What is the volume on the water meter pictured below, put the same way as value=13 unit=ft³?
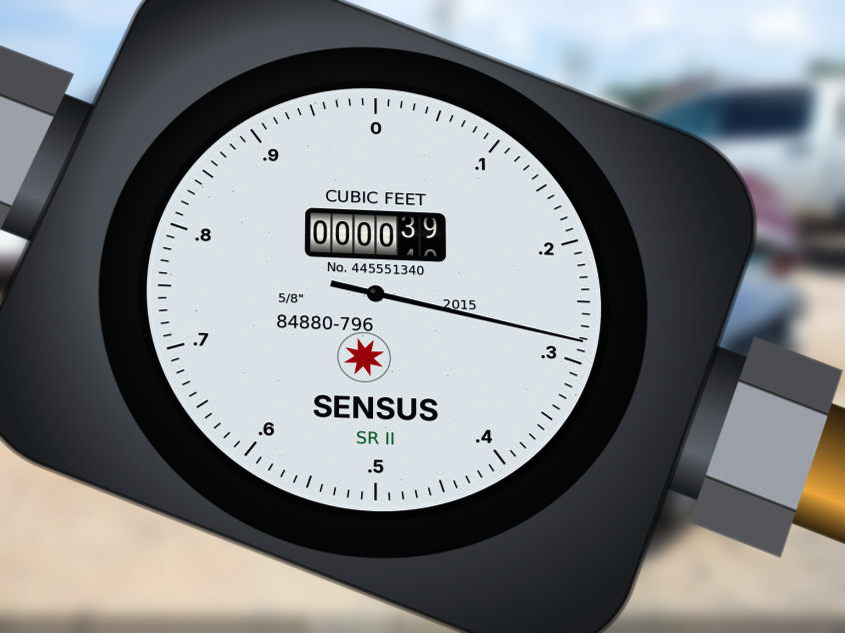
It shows value=39.28 unit=ft³
